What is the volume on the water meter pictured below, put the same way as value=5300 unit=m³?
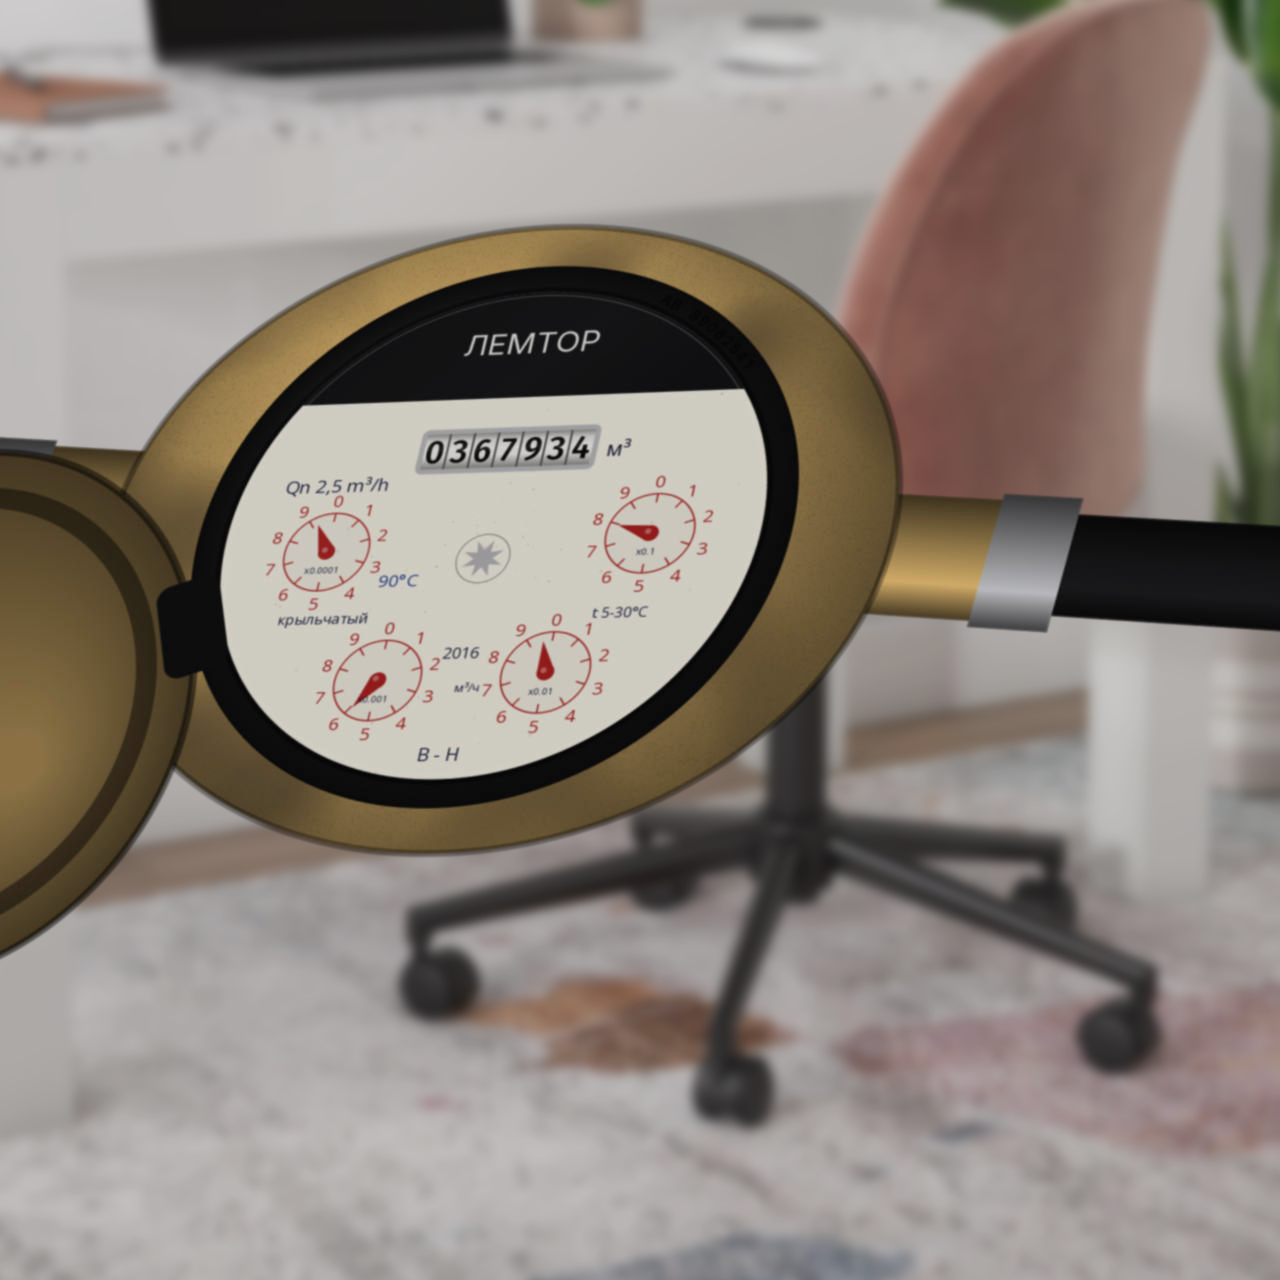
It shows value=367934.7959 unit=m³
